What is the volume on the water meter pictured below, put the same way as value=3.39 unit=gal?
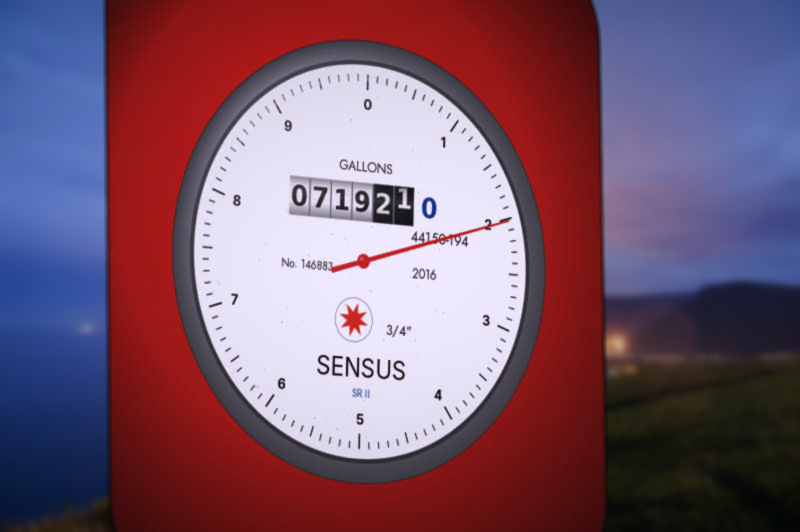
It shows value=719212.0 unit=gal
